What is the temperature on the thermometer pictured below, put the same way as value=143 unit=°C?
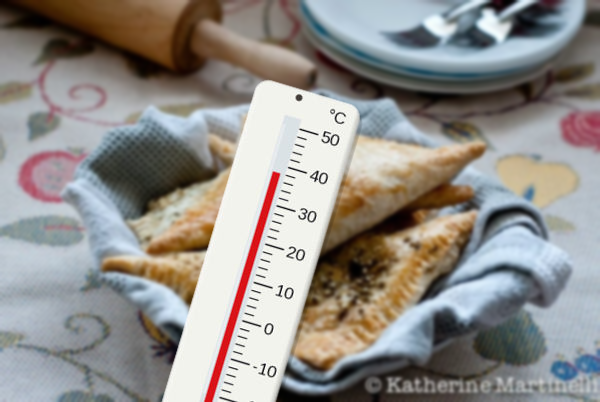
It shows value=38 unit=°C
